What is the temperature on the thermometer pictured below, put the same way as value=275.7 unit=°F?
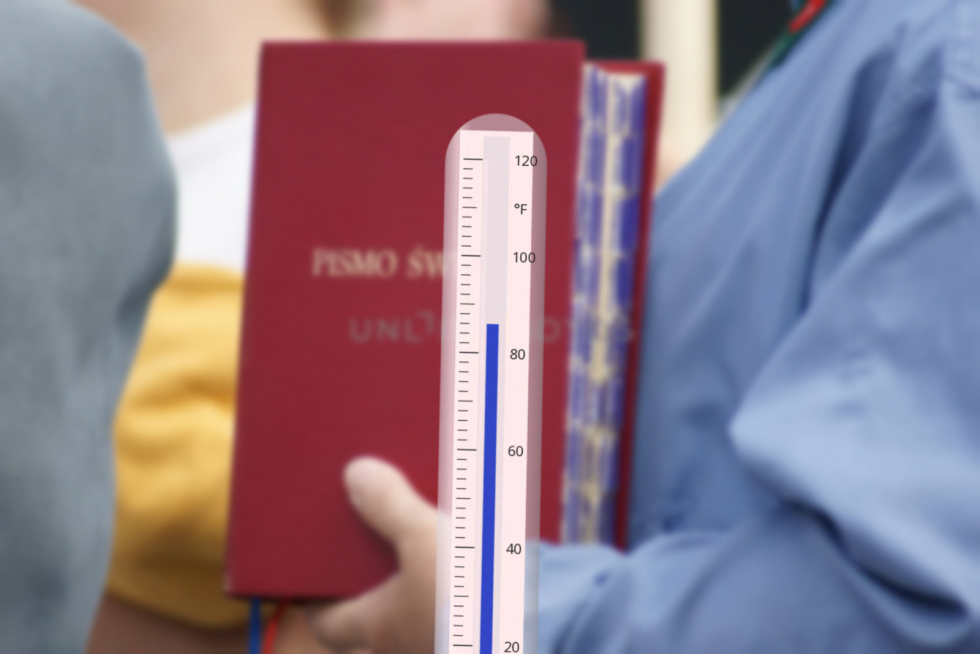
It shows value=86 unit=°F
